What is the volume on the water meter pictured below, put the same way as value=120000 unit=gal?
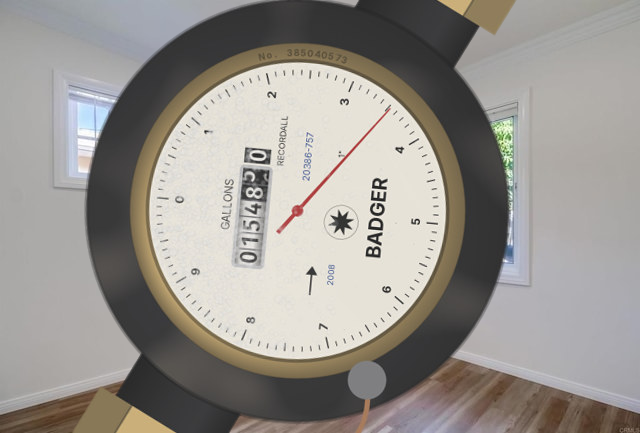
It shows value=154853.5 unit=gal
